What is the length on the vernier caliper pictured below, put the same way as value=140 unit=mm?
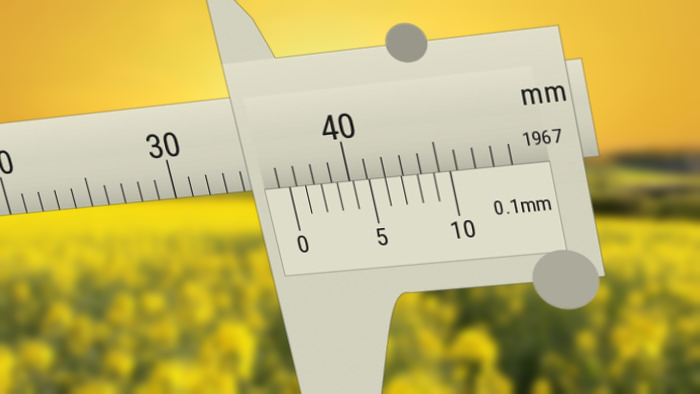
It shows value=36.6 unit=mm
